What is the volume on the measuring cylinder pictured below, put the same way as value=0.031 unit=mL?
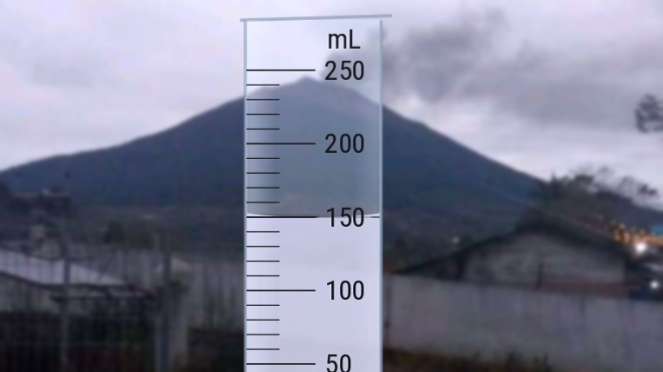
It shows value=150 unit=mL
